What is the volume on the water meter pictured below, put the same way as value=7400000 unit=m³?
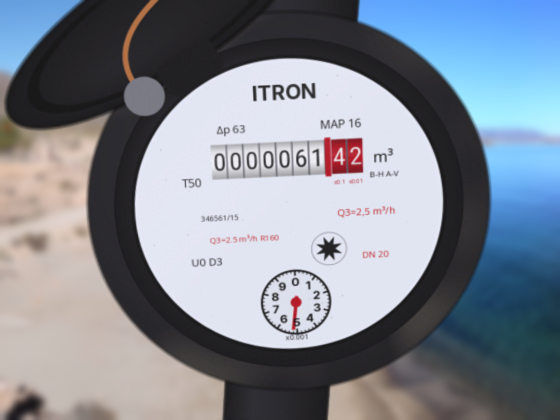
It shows value=61.425 unit=m³
